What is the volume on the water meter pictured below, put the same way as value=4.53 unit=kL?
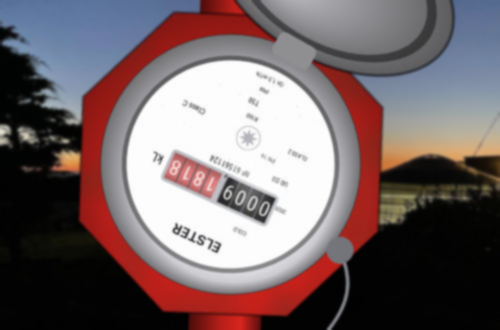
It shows value=9.1818 unit=kL
